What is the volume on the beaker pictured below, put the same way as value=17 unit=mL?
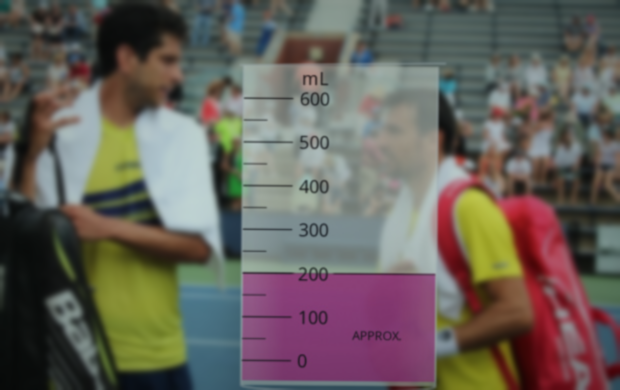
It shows value=200 unit=mL
